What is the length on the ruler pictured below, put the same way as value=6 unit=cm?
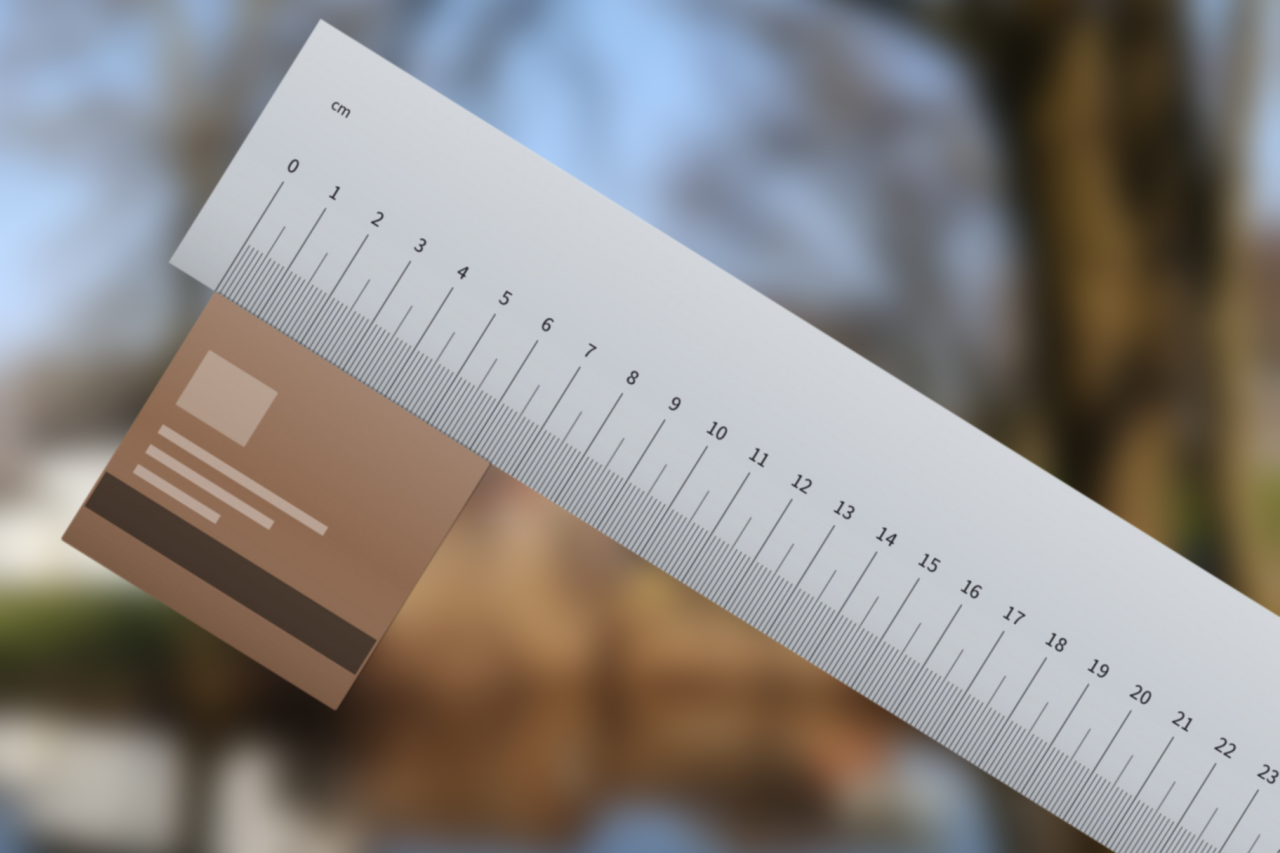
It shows value=6.5 unit=cm
